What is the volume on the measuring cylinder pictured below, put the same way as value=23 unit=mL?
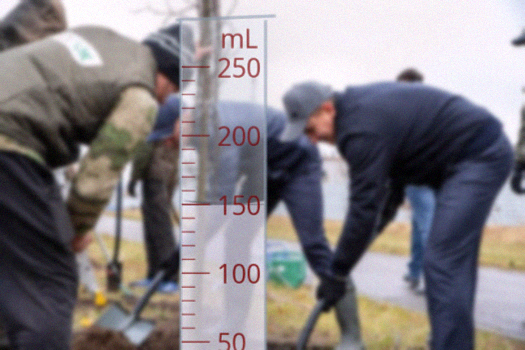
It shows value=150 unit=mL
